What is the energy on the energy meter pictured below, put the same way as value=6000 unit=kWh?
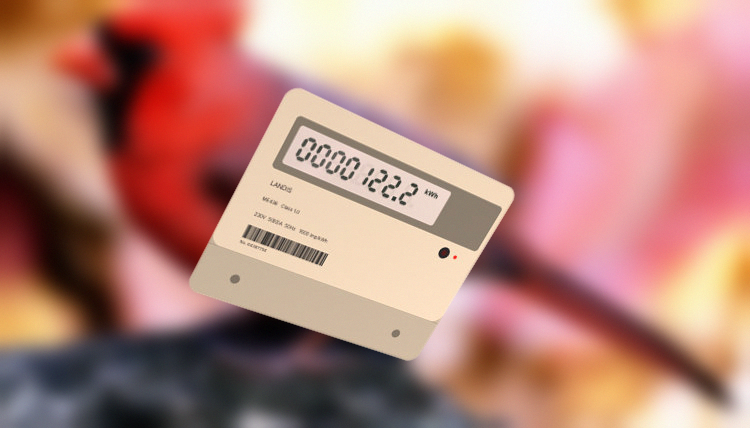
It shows value=122.2 unit=kWh
